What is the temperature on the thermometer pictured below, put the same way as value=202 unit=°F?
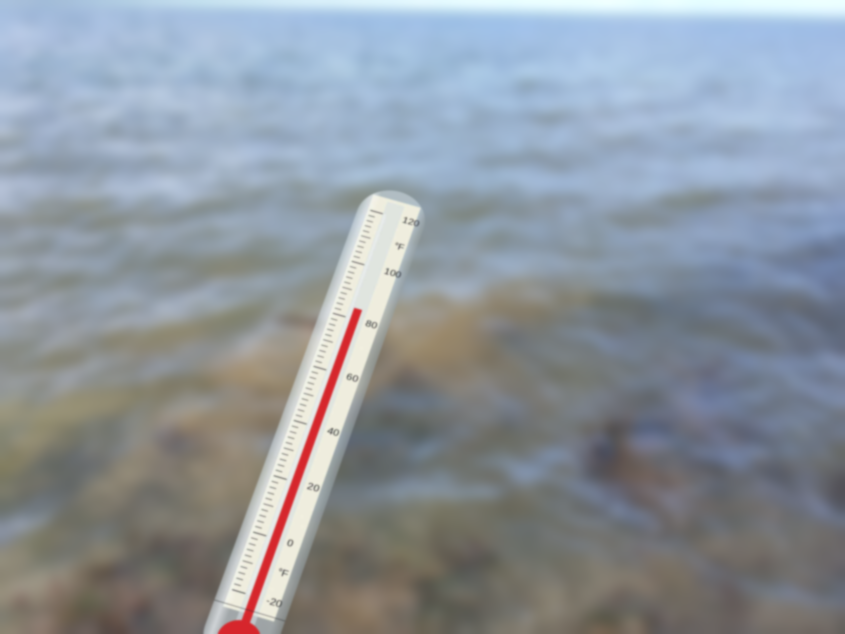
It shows value=84 unit=°F
